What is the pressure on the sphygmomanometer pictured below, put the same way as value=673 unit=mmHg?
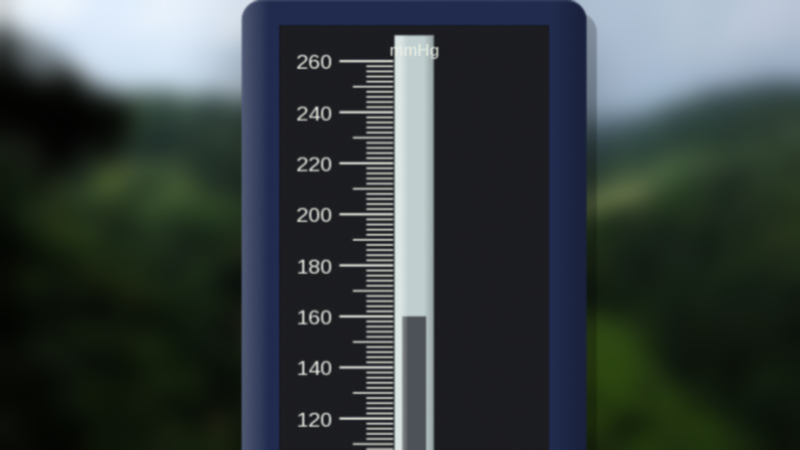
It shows value=160 unit=mmHg
